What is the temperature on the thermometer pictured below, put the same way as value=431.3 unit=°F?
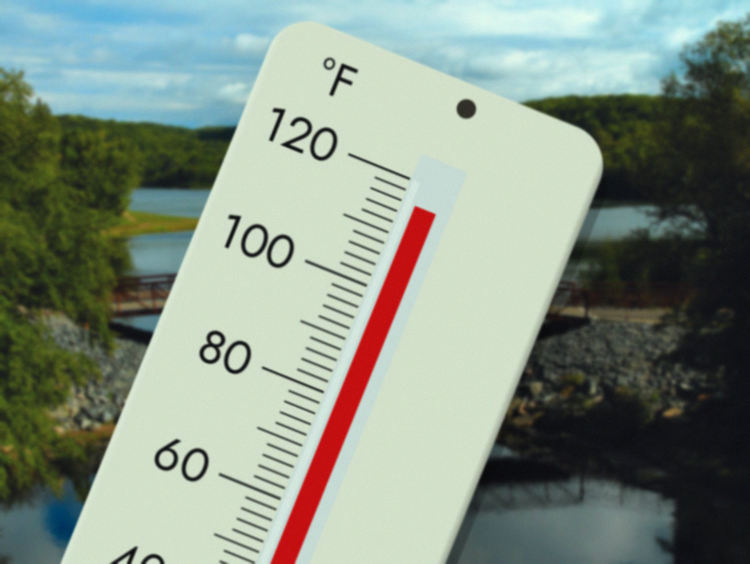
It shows value=116 unit=°F
